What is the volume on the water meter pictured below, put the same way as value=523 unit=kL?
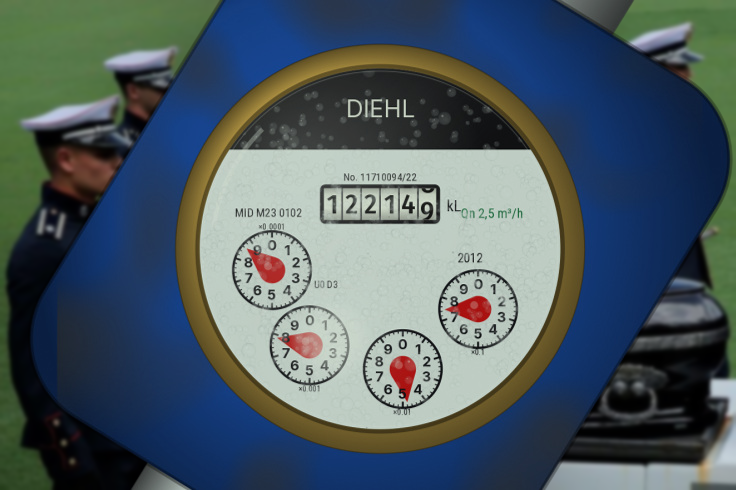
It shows value=122148.7478 unit=kL
